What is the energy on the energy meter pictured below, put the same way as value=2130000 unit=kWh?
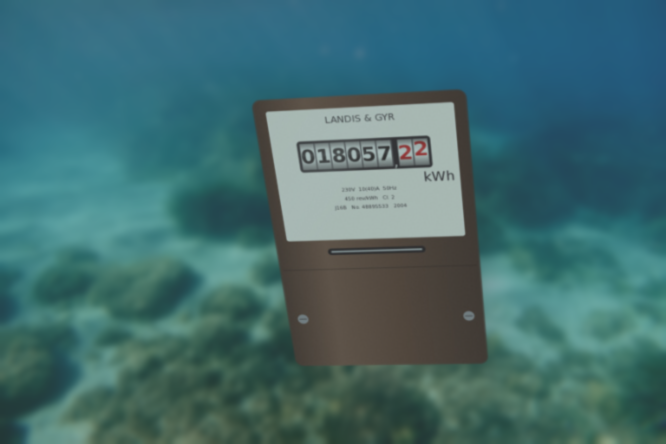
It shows value=18057.22 unit=kWh
